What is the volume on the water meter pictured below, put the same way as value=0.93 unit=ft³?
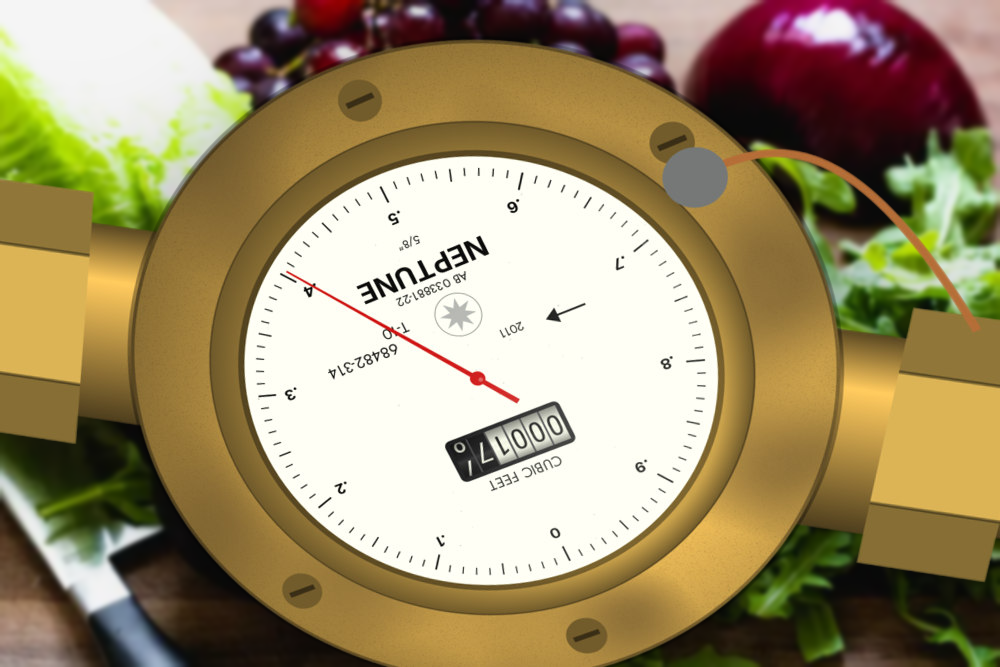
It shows value=177.40 unit=ft³
